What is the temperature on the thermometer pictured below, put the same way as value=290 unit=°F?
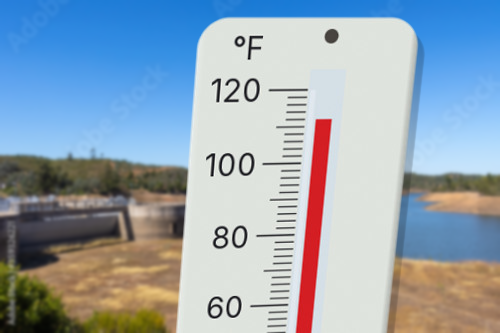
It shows value=112 unit=°F
